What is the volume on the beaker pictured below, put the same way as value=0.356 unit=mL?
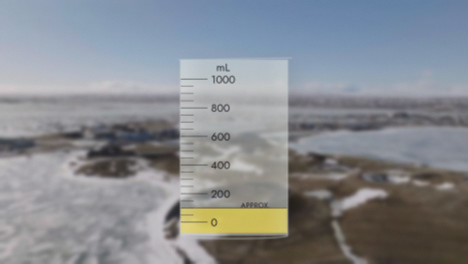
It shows value=100 unit=mL
